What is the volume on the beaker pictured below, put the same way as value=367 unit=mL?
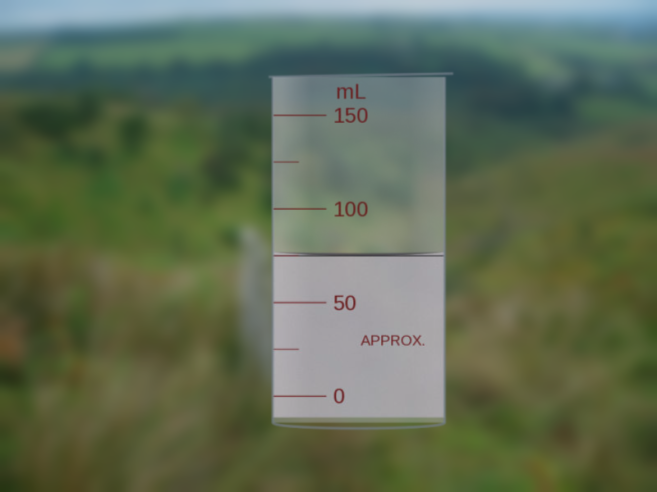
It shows value=75 unit=mL
